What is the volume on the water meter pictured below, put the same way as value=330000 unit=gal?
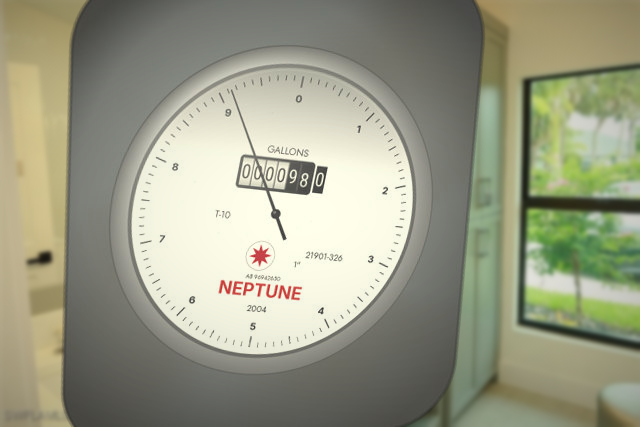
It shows value=979.1 unit=gal
